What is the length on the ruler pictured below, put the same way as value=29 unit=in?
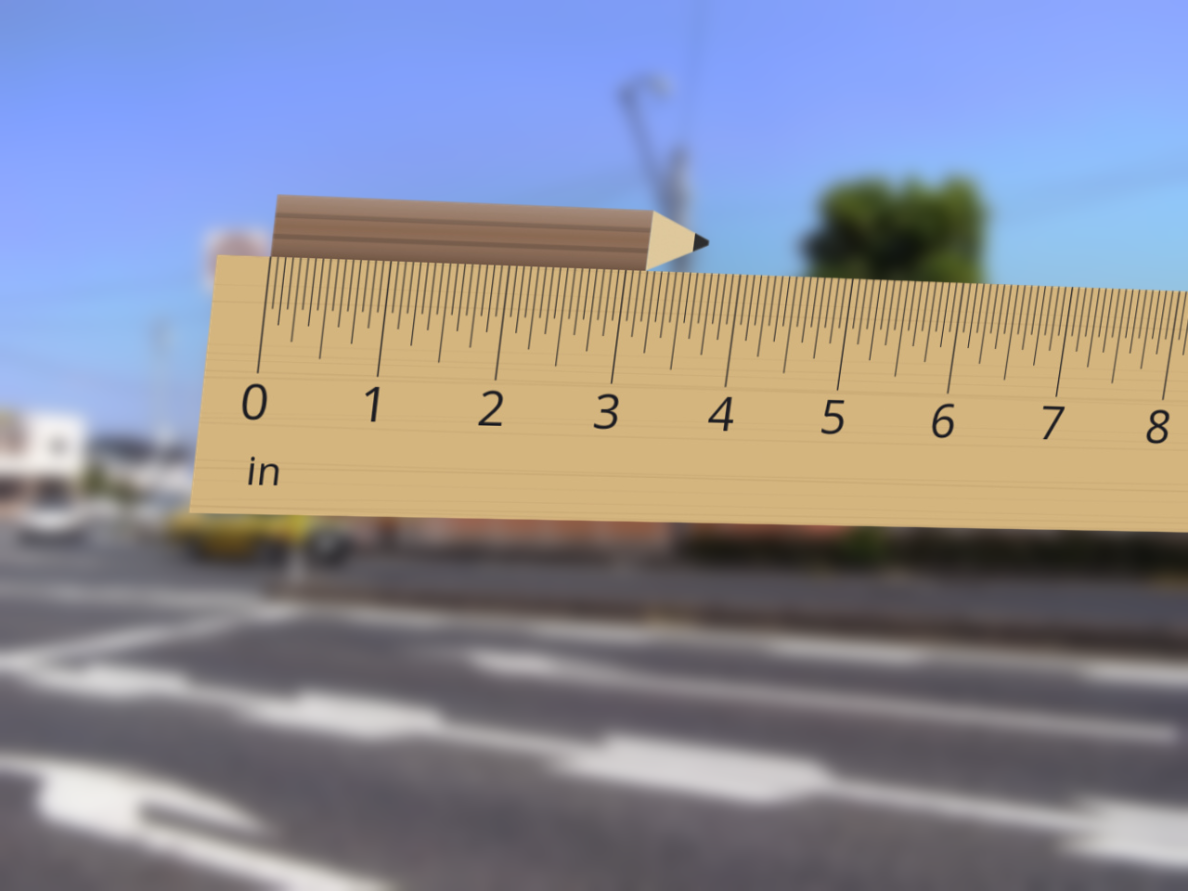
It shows value=3.6875 unit=in
